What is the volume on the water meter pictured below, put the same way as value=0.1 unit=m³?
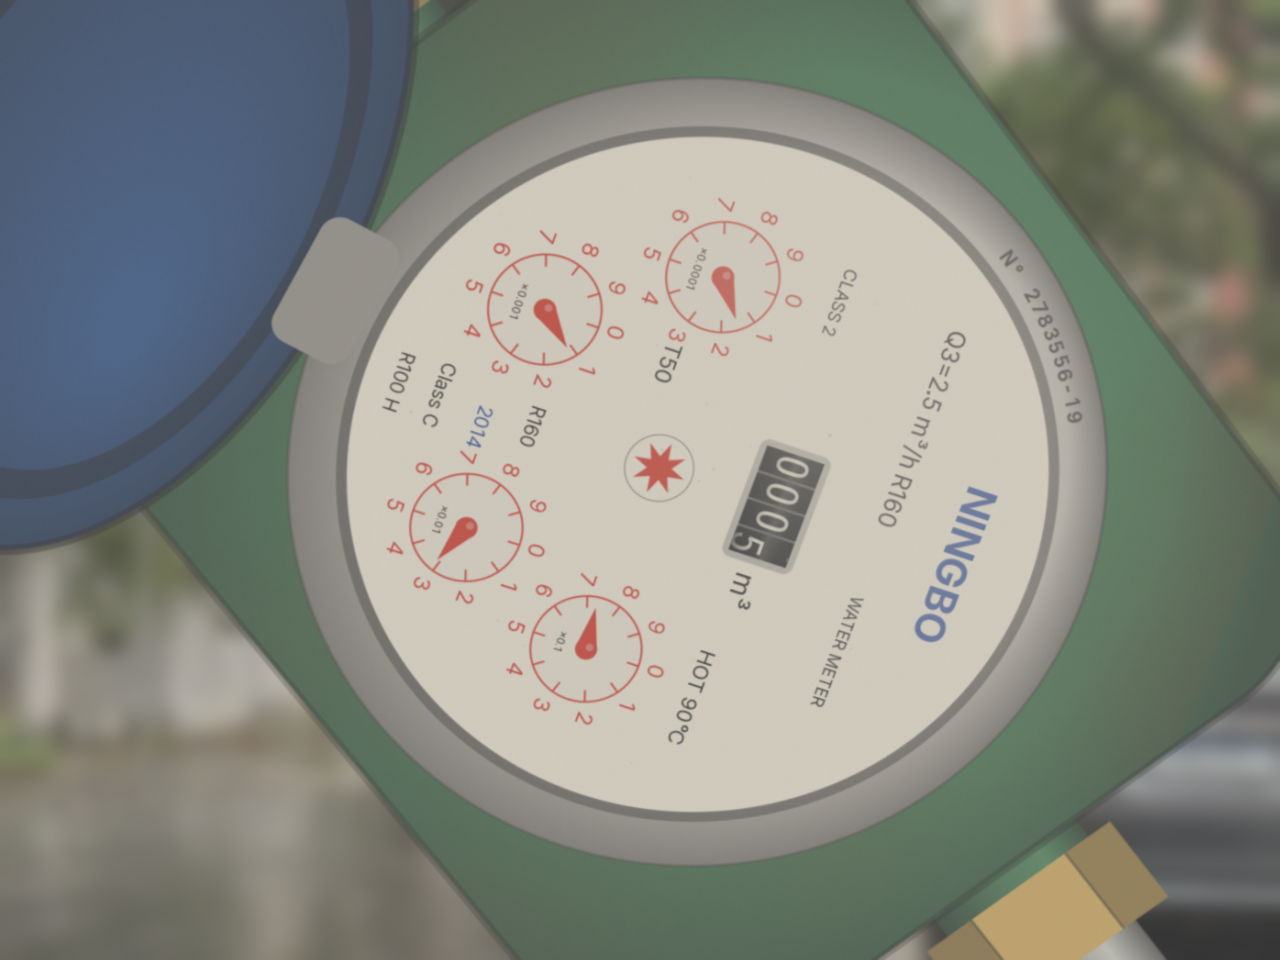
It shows value=4.7311 unit=m³
